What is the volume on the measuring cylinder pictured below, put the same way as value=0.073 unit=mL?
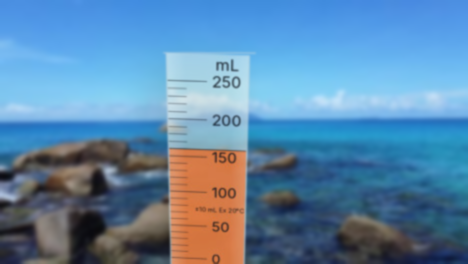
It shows value=160 unit=mL
